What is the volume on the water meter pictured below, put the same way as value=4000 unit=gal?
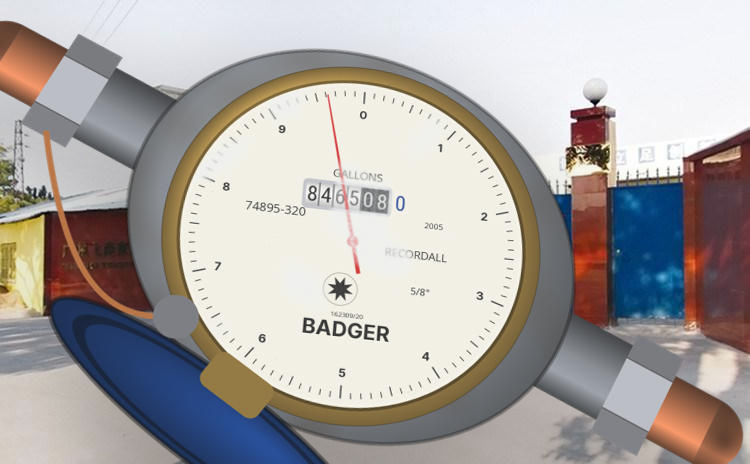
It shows value=8465079.6 unit=gal
